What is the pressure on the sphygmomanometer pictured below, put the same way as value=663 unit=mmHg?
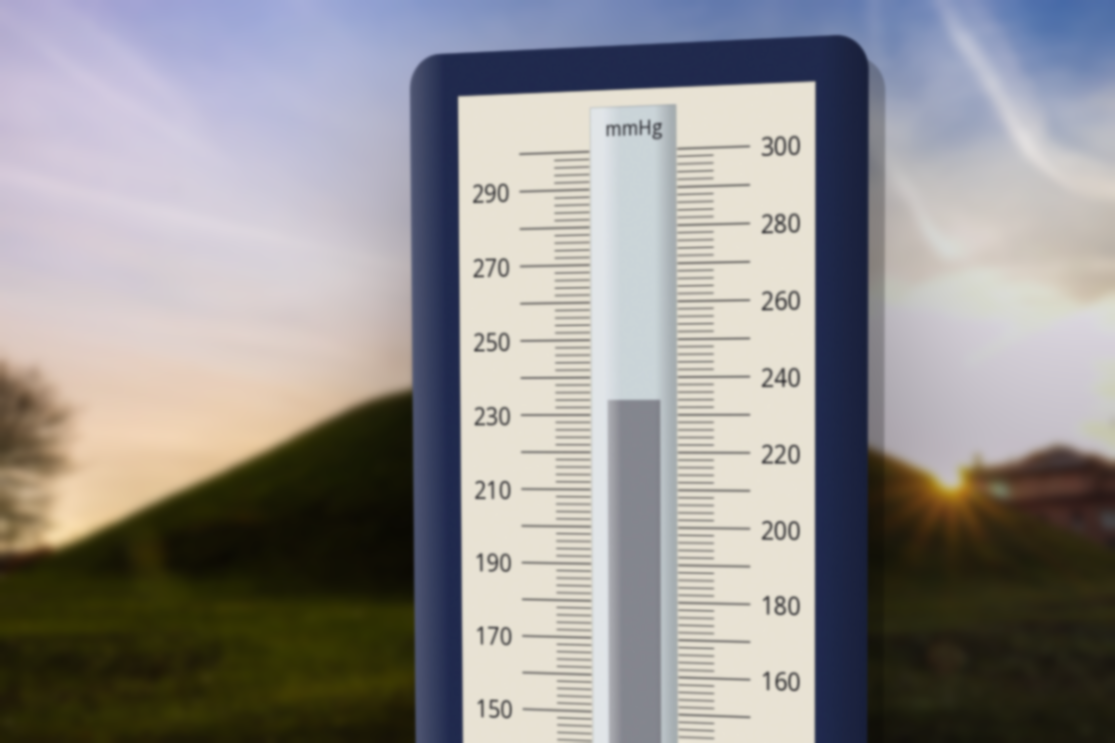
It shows value=234 unit=mmHg
